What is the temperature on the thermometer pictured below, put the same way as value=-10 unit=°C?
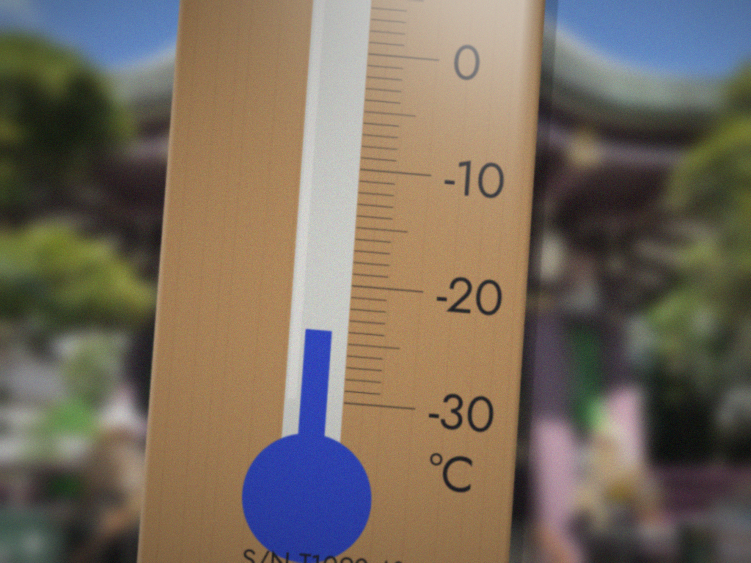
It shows value=-24 unit=°C
